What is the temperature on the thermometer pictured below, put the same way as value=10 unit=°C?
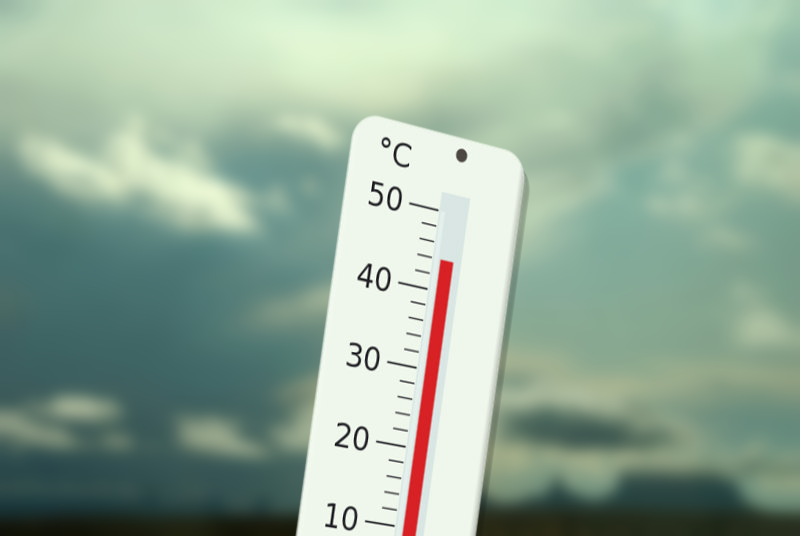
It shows value=44 unit=°C
